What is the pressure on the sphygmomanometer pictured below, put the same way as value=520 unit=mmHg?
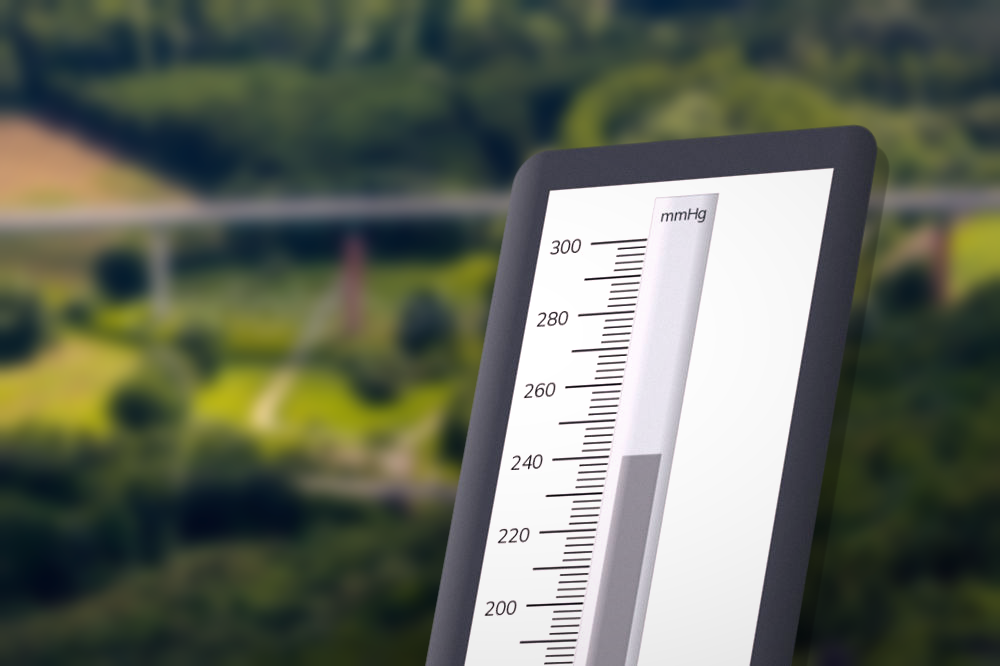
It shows value=240 unit=mmHg
